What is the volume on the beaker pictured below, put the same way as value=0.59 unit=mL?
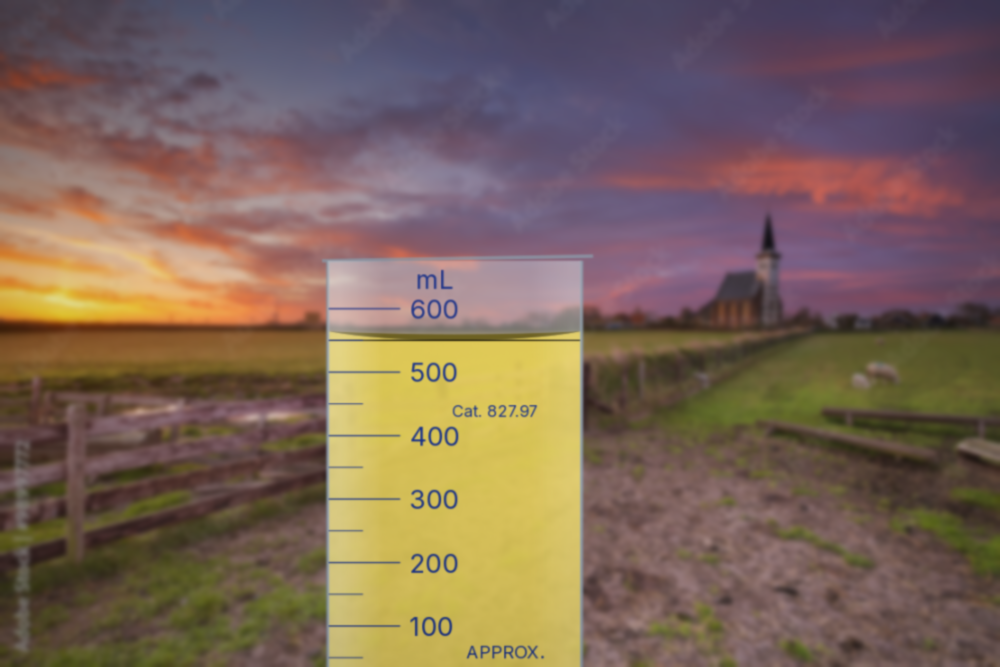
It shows value=550 unit=mL
